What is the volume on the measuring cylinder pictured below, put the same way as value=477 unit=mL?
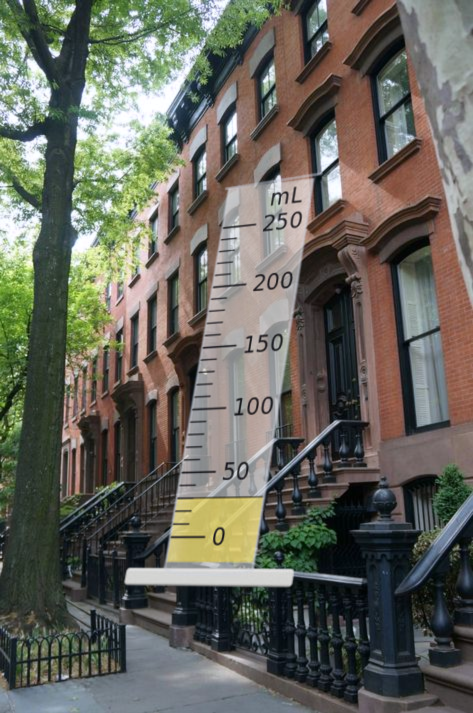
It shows value=30 unit=mL
